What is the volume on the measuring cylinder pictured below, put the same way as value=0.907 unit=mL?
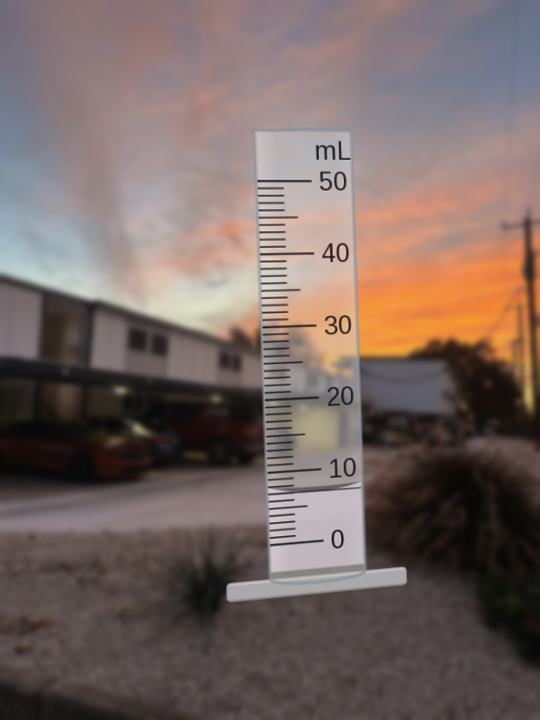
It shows value=7 unit=mL
